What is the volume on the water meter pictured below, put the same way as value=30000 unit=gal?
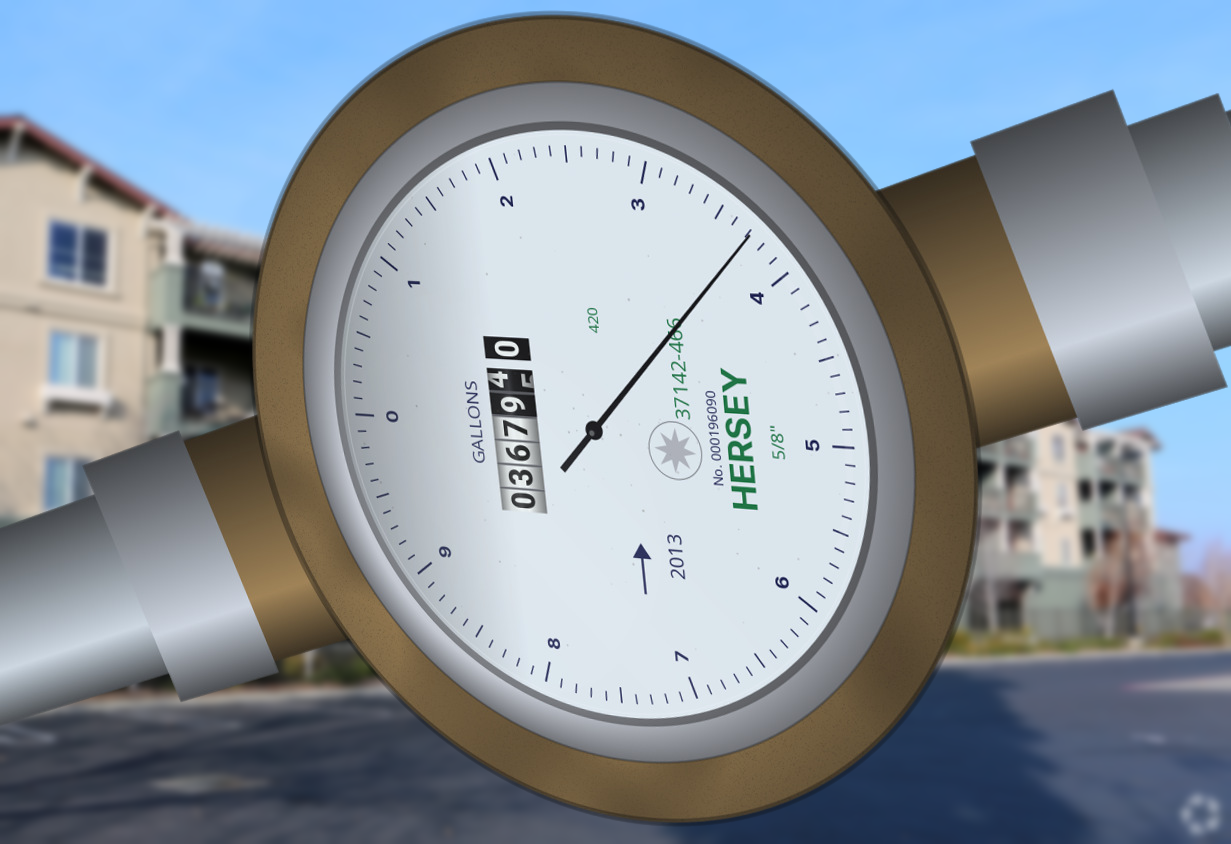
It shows value=367943.7 unit=gal
